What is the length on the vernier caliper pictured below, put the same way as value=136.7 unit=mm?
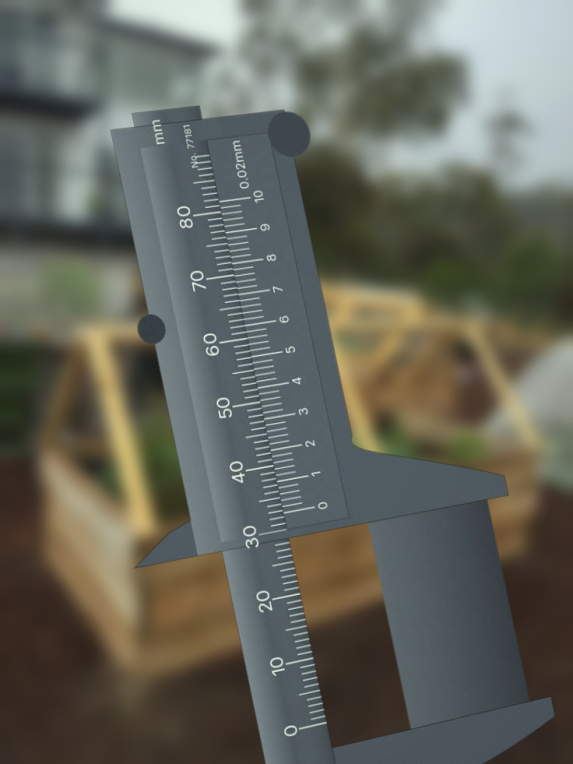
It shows value=32.6 unit=mm
